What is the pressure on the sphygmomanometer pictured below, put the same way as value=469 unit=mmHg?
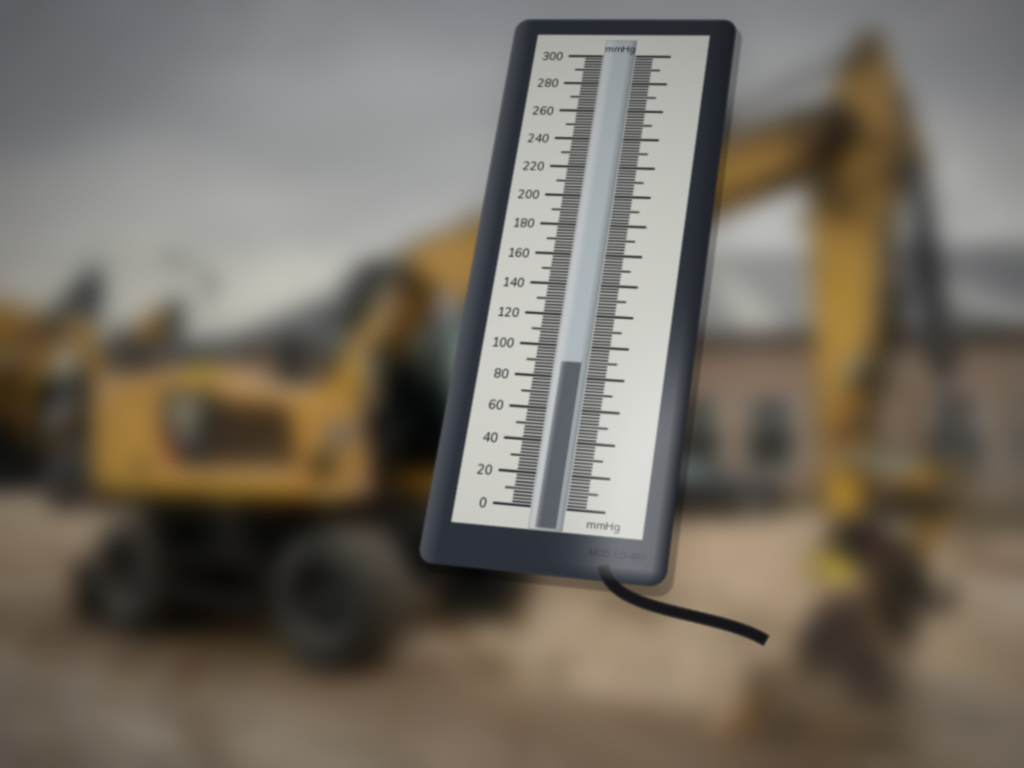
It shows value=90 unit=mmHg
